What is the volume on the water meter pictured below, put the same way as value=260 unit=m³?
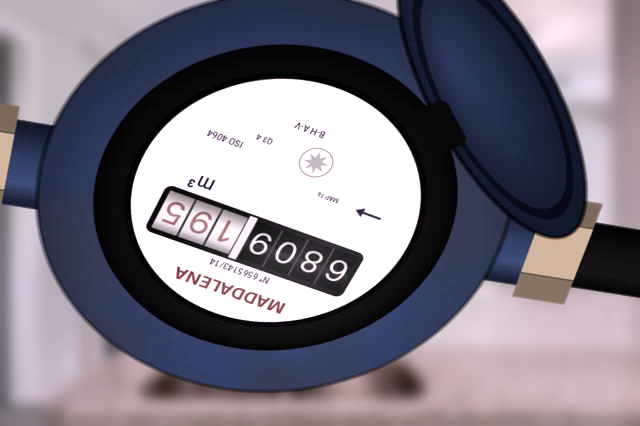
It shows value=6809.195 unit=m³
